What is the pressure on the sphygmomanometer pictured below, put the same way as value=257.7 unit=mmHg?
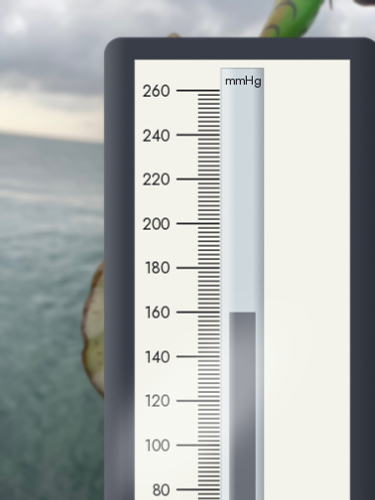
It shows value=160 unit=mmHg
